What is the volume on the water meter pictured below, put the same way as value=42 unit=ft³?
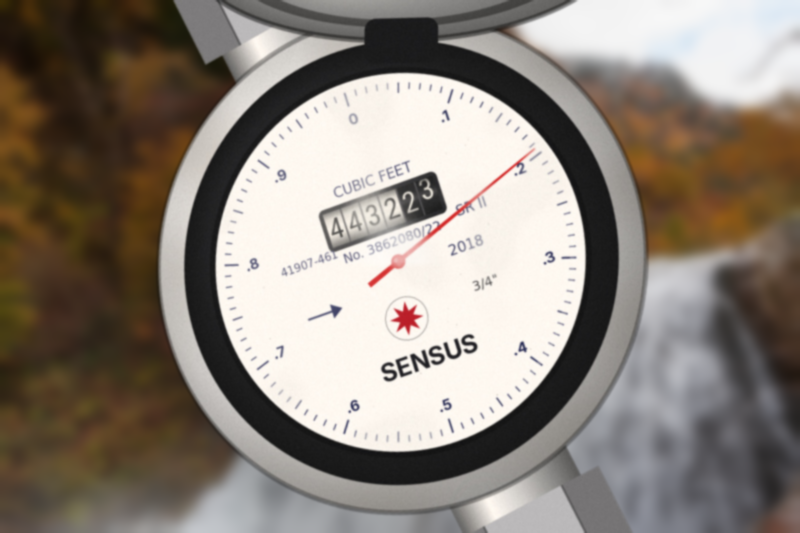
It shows value=443223.19 unit=ft³
